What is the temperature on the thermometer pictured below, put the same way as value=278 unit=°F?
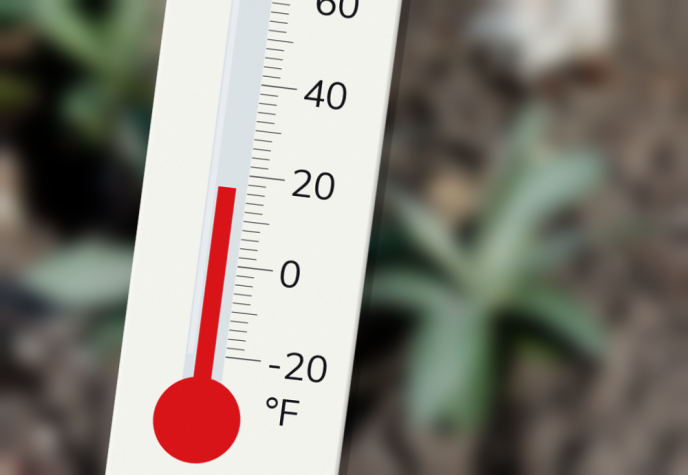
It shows value=17 unit=°F
